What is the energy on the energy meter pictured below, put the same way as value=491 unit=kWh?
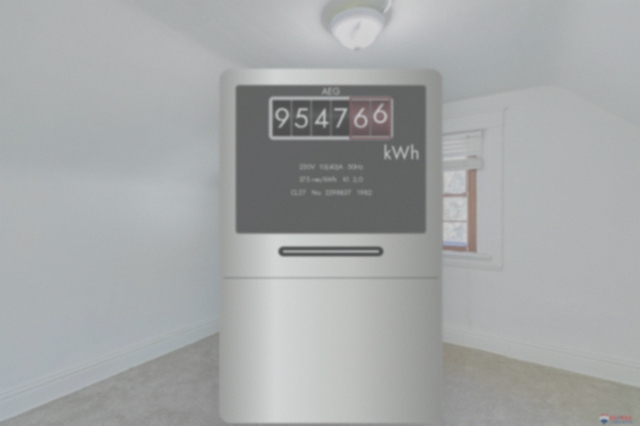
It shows value=9547.66 unit=kWh
